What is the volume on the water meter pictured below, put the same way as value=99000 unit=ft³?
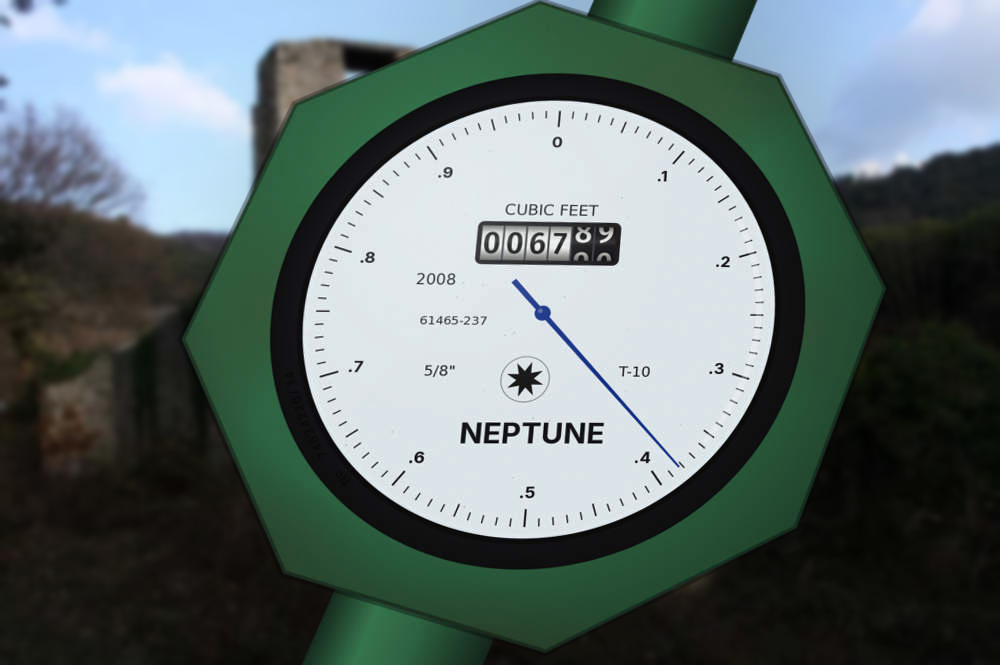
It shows value=6789.38 unit=ft³
